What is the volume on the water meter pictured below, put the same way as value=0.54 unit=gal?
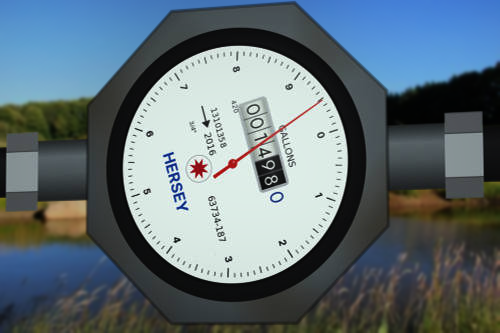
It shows value=14979.5 unit=gal
